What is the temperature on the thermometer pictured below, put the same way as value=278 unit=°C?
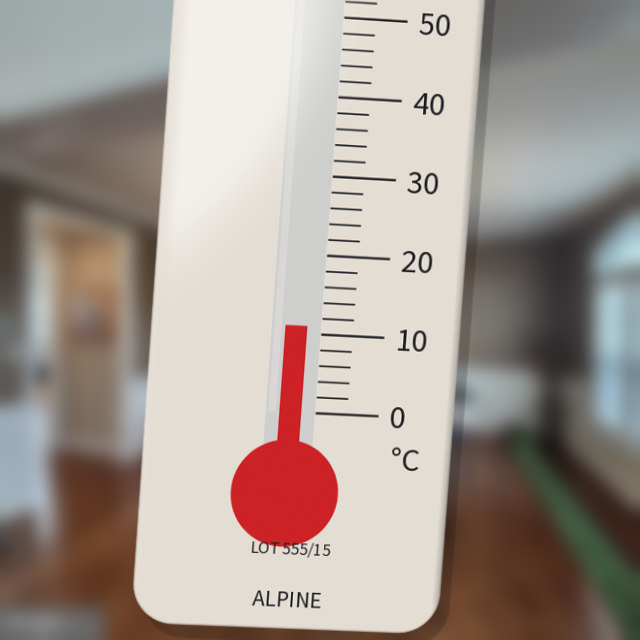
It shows value=11 unit=°C
